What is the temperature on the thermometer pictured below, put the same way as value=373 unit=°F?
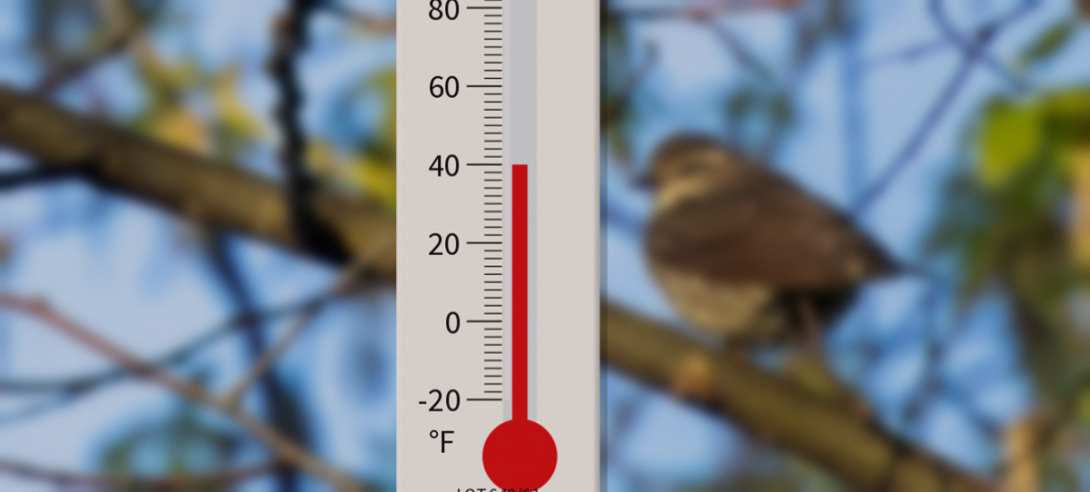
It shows value=40 unit=°F
